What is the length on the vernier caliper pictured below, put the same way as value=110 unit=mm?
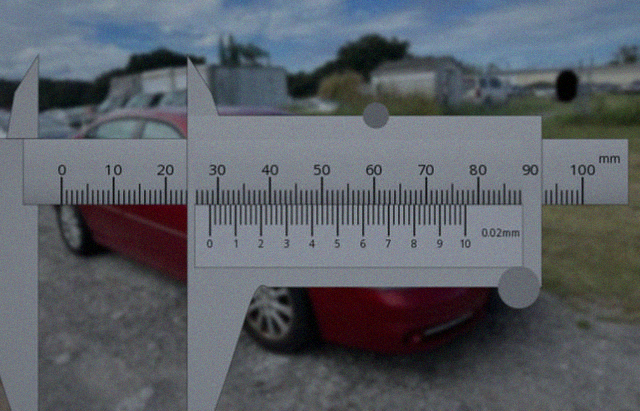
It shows value=28.5 unit=mm
